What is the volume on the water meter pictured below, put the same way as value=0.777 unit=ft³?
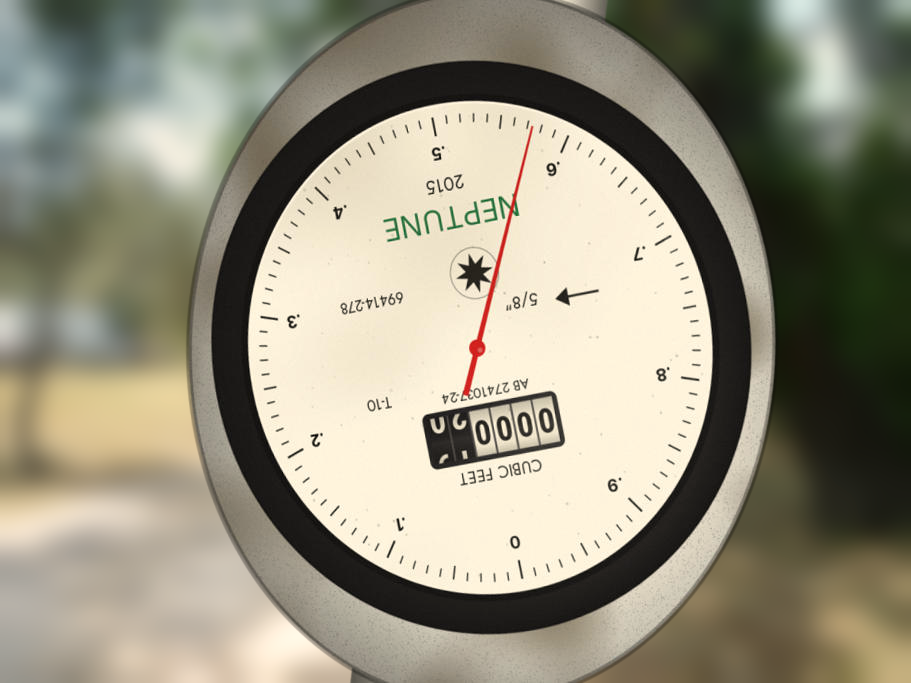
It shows value=19.57 unit=ft³
